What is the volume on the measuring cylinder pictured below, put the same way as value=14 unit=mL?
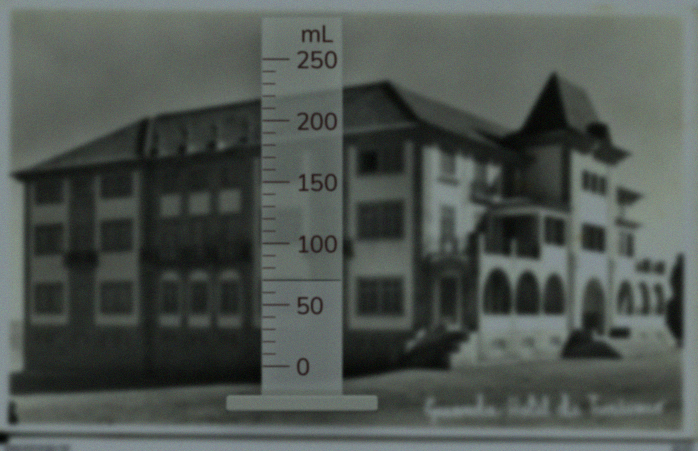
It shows value=70 unit=mL
